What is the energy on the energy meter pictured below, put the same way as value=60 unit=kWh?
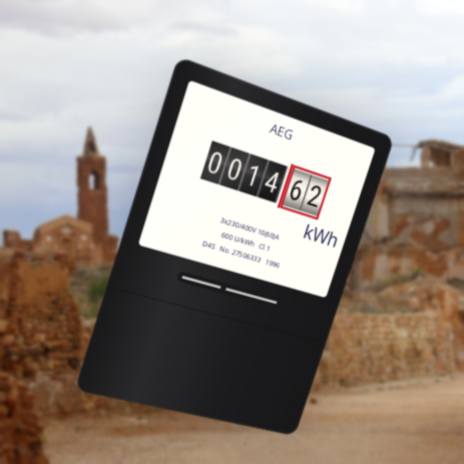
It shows value=14.62 unit=kWh
